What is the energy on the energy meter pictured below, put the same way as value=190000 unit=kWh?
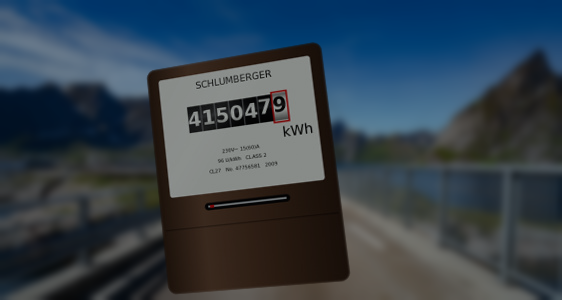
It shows value=415047.9 unit=kWh
